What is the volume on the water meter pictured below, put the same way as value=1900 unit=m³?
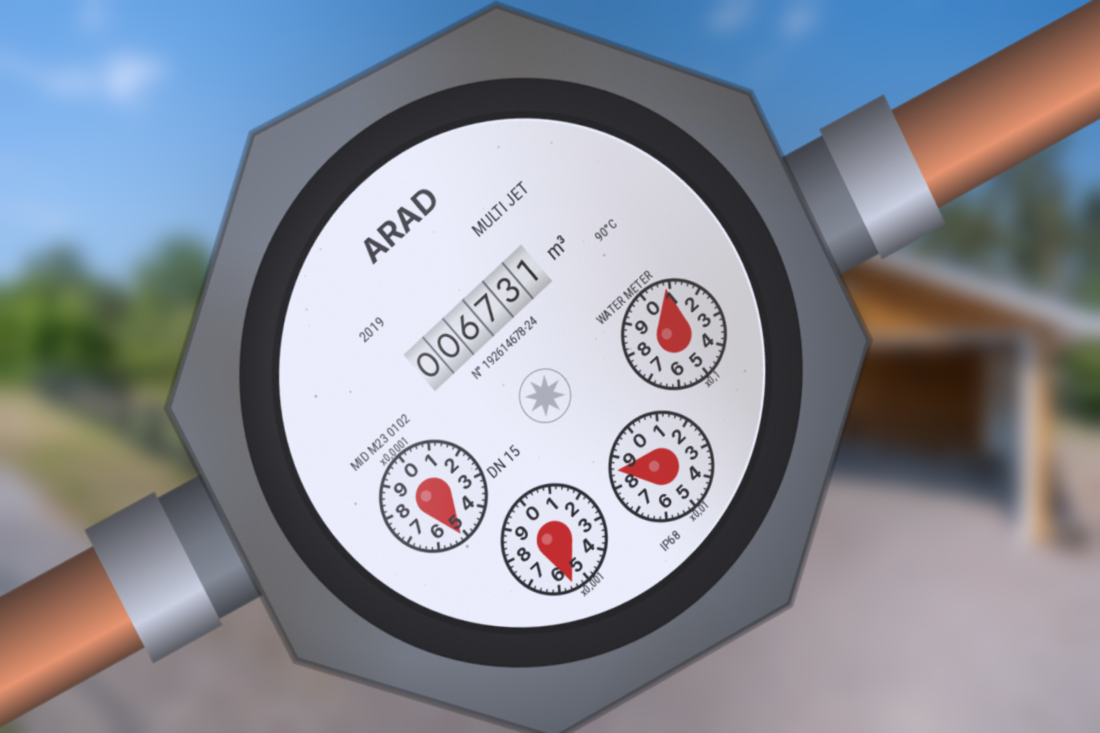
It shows value=6731.0855 unit=m³
